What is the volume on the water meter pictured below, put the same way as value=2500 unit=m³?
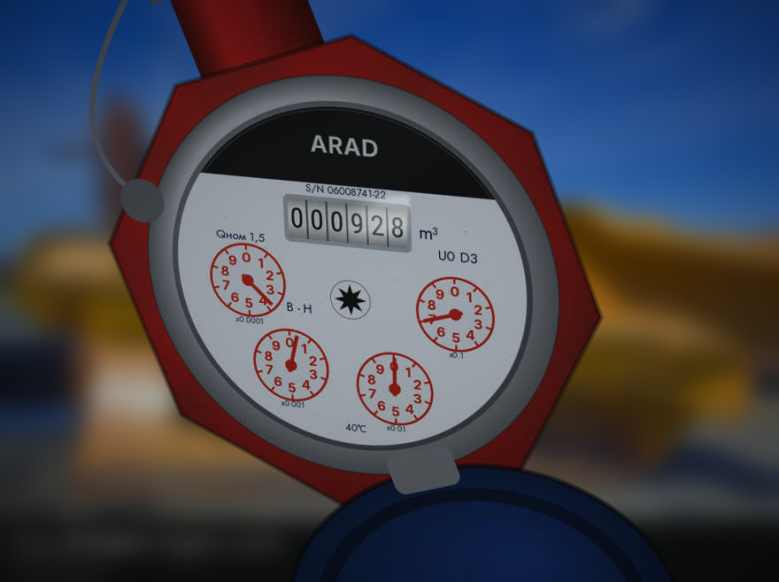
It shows value=928.7003 unit=m³
